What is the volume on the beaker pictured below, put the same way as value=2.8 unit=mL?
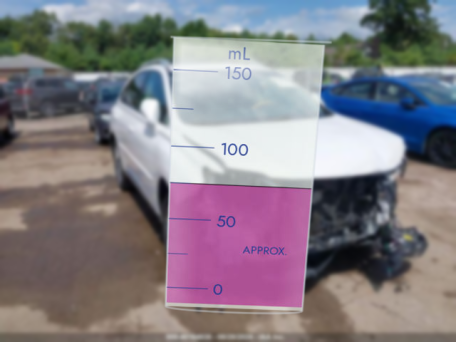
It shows value=75 unit=mL
